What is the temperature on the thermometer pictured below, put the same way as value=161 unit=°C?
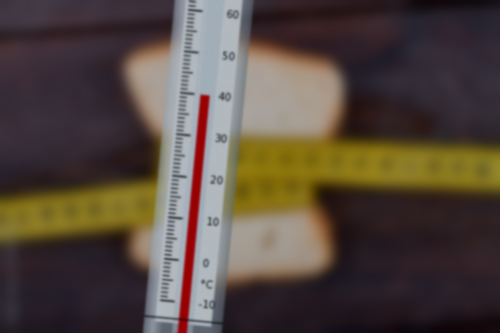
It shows value=40 unit=°C
